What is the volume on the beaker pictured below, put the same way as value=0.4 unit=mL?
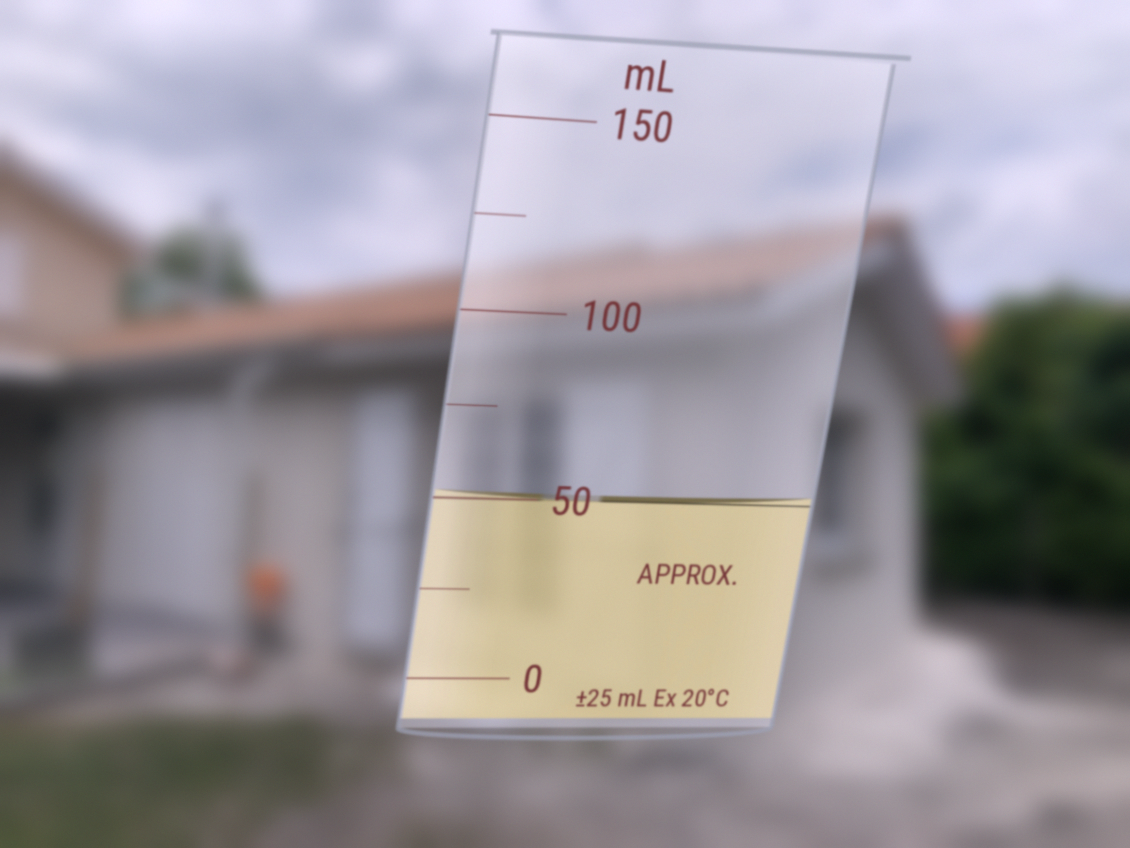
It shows value=50 unit=mL
